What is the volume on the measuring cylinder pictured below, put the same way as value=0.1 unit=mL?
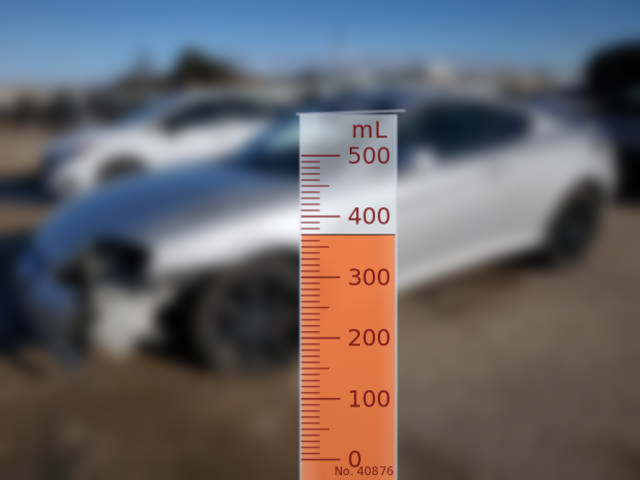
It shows value=370 unit=mL
